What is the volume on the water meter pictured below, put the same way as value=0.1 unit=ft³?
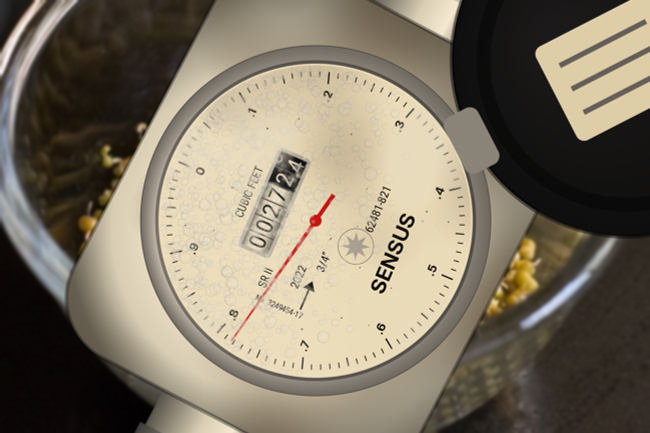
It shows value=2723.78 unit=ft³
